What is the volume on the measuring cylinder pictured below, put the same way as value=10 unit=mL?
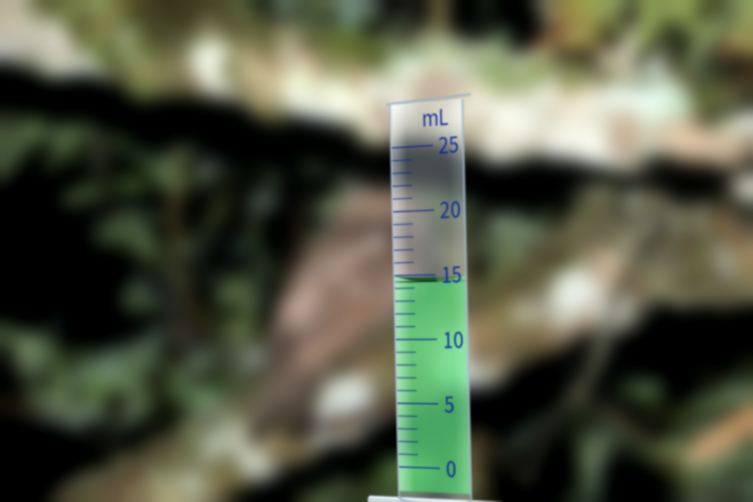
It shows value=14.5 unit=mL
